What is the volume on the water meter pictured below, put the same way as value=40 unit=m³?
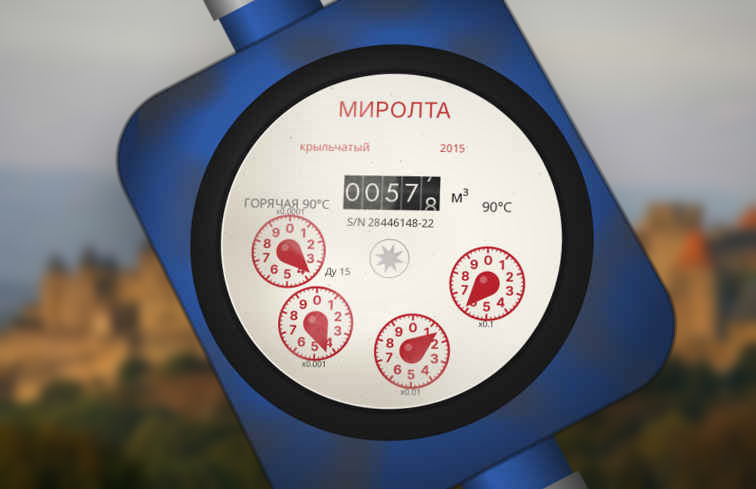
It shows value=577.6143 unit=m³
